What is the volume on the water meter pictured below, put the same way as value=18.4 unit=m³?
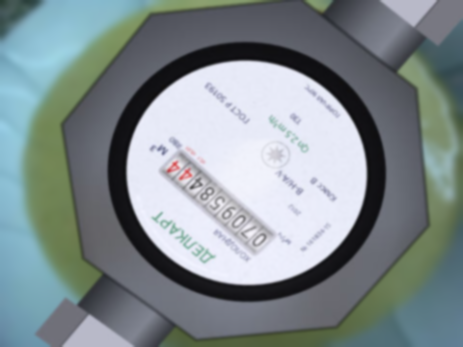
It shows value=709584.44 unit=m³
